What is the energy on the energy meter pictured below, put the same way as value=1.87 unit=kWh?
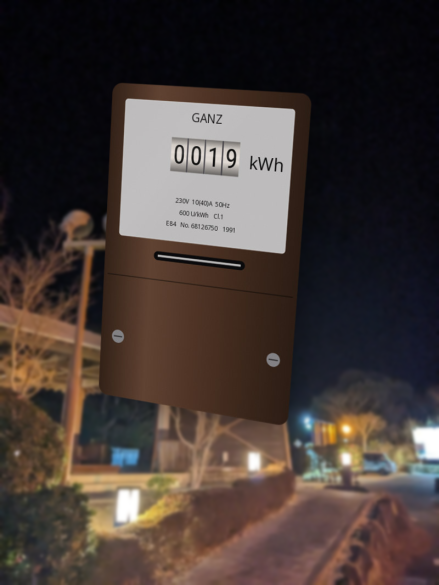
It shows value=19 unit=kWh
